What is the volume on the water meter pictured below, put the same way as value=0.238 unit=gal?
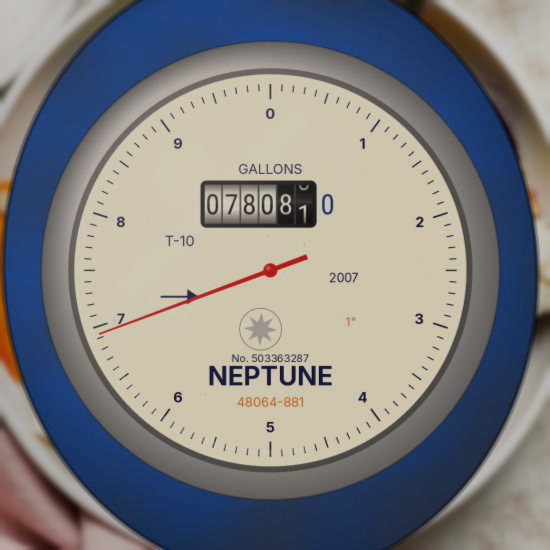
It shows value=780806.9 unit=gal
